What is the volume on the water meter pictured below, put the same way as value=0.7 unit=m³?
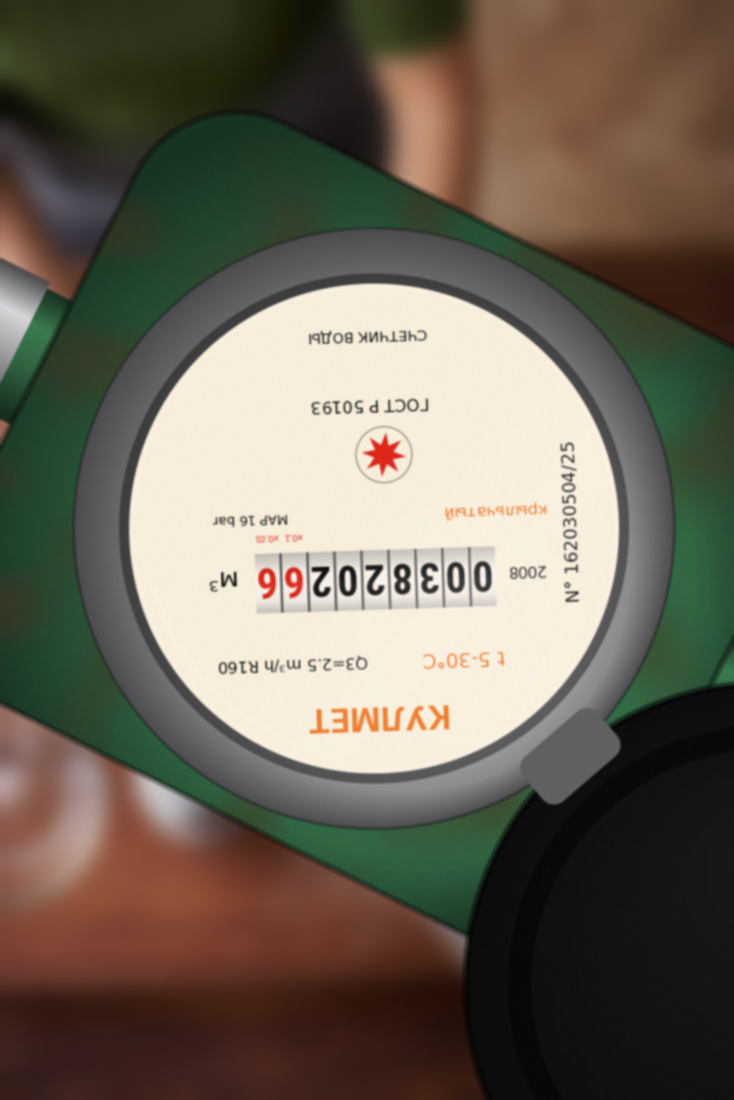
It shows value=38202.66 unit=m³
